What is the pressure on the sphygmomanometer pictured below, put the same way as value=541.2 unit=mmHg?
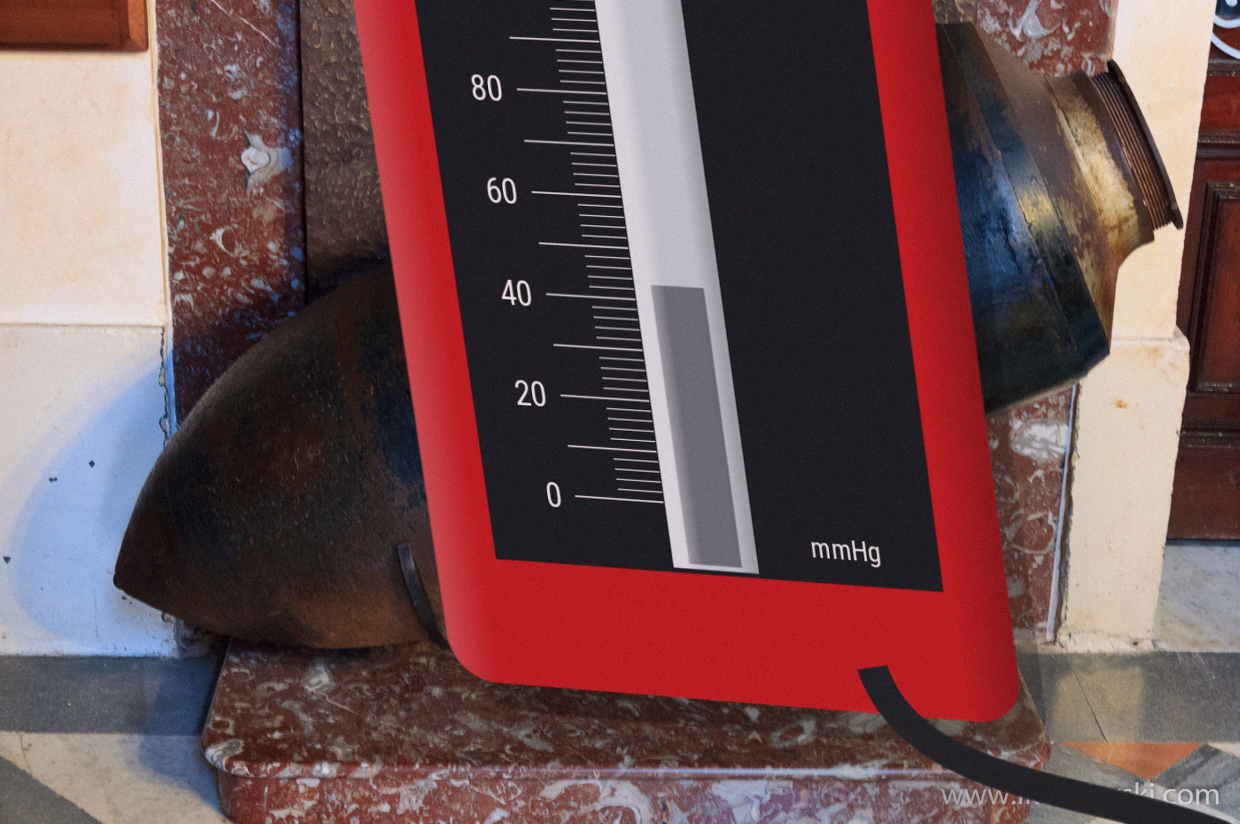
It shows value=43 unit=mmHg
